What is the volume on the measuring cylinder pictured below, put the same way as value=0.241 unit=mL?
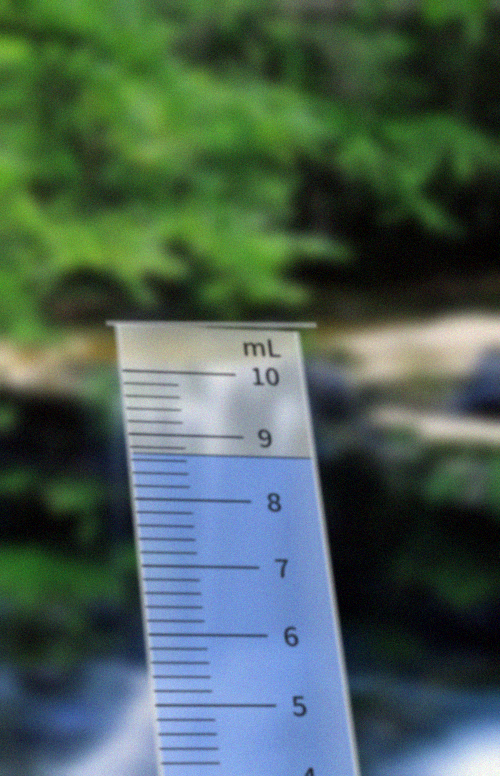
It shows value=8.7 unit=mL
